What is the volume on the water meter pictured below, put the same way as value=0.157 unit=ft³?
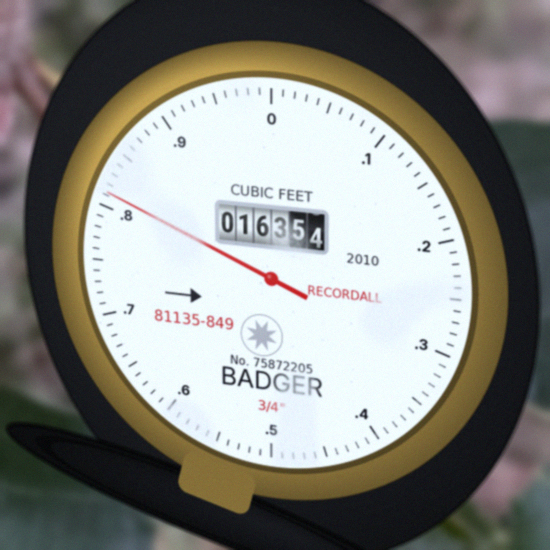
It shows value=16353.81 unit=ft³
